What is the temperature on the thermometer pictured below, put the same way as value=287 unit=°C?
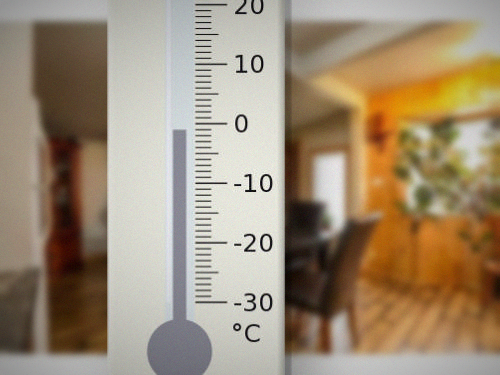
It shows value=-1 unit=°C
